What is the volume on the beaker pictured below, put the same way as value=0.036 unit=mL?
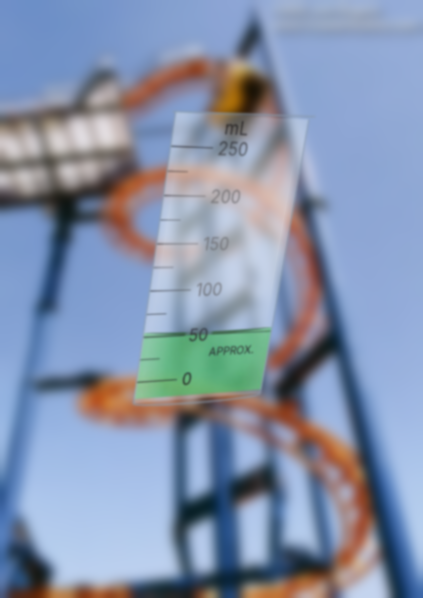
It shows value=50 unit=mL
